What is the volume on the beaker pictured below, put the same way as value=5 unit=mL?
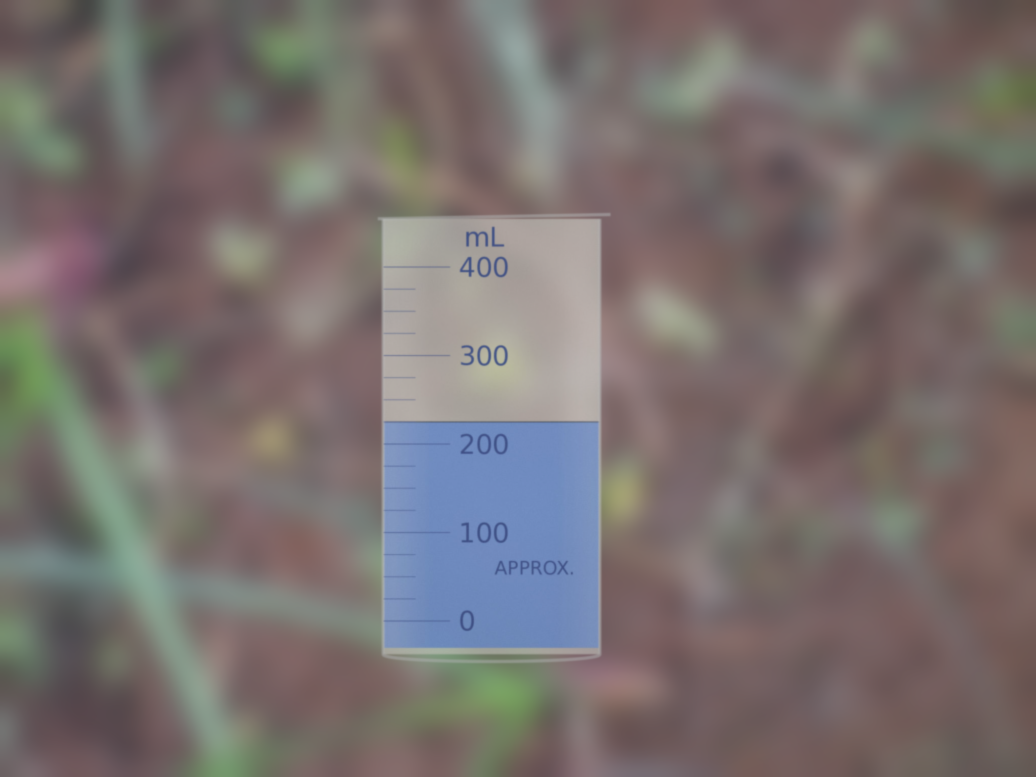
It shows value=225 unit=mL
